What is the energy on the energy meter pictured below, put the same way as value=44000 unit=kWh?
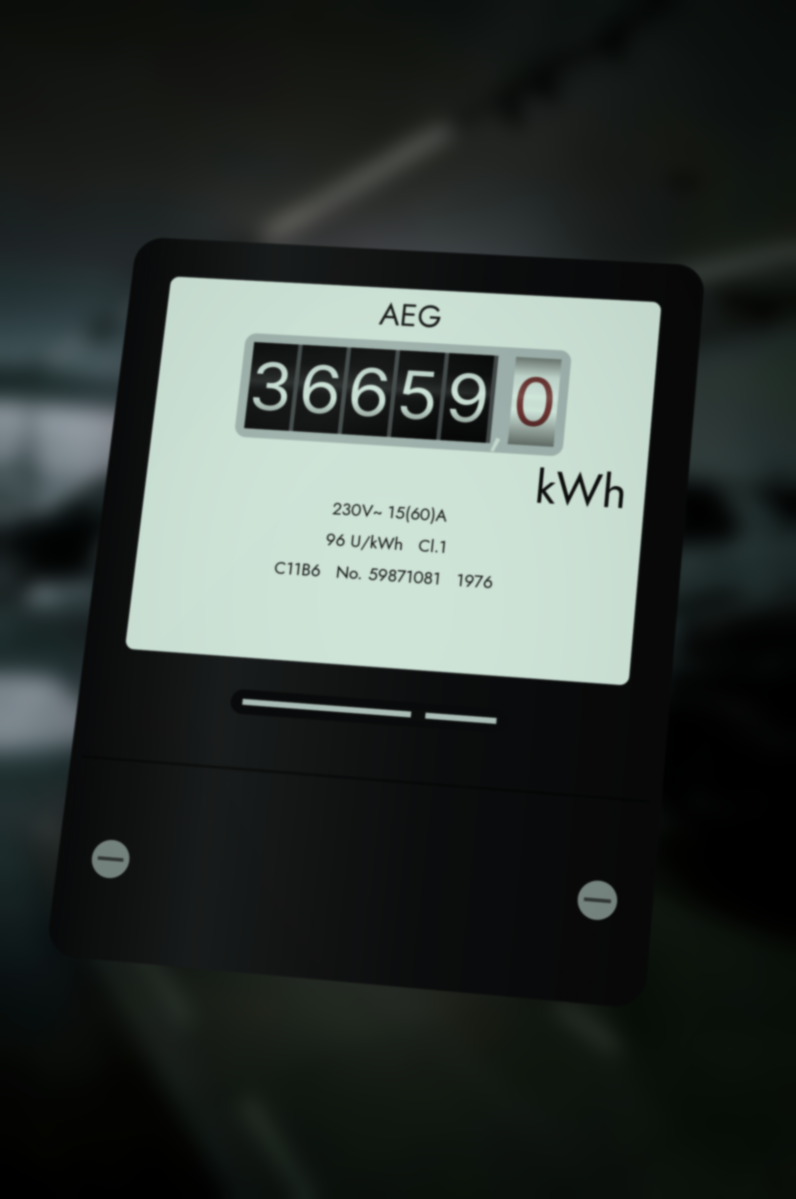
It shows value=36659.0 unit=kWh
